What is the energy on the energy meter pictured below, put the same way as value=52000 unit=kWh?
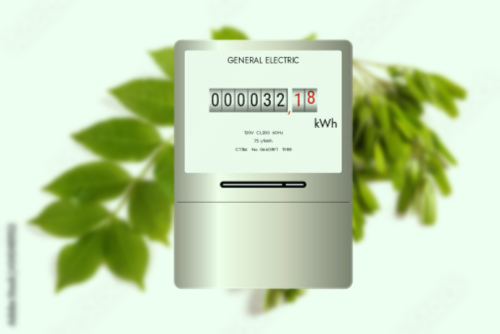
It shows value=32.18 unit=kWh
